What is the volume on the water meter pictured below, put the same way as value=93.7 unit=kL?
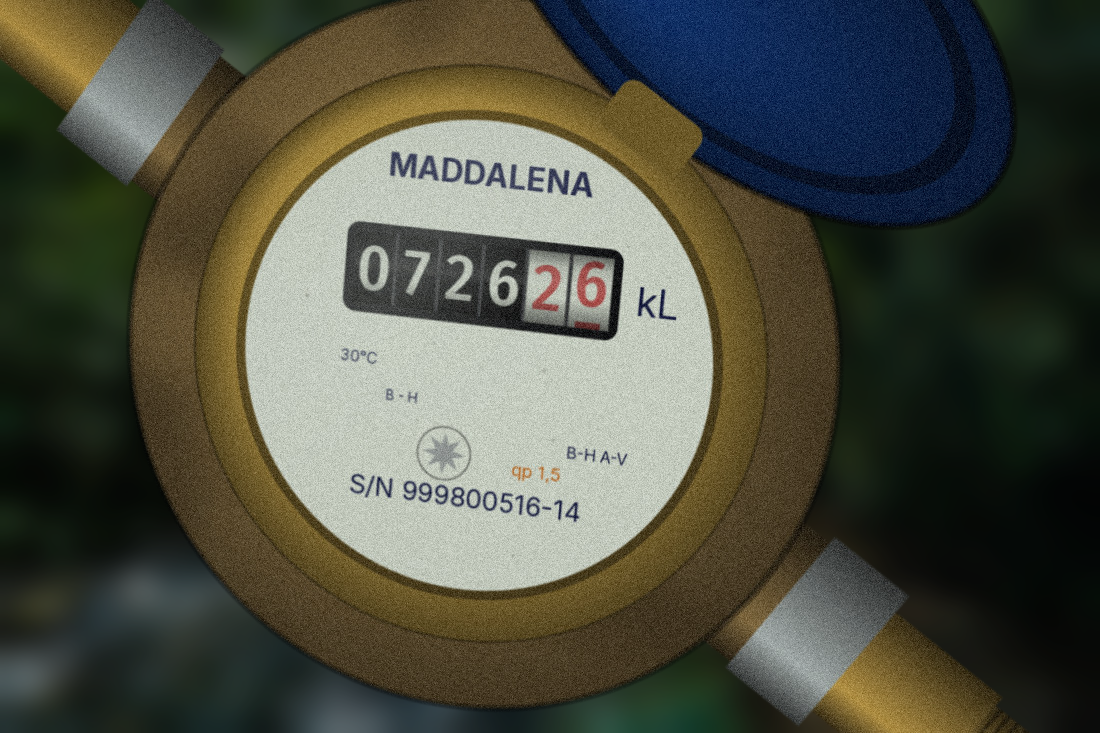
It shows value=726.26 unit=kL
